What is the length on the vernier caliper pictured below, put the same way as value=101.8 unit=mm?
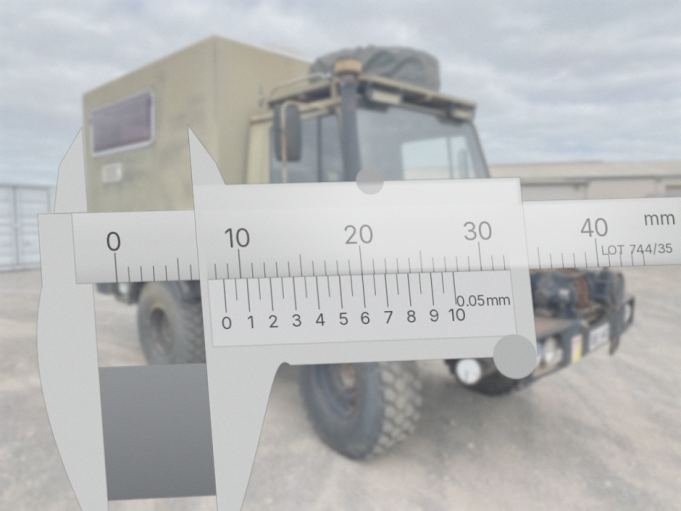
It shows value=8.6 unit=mm
